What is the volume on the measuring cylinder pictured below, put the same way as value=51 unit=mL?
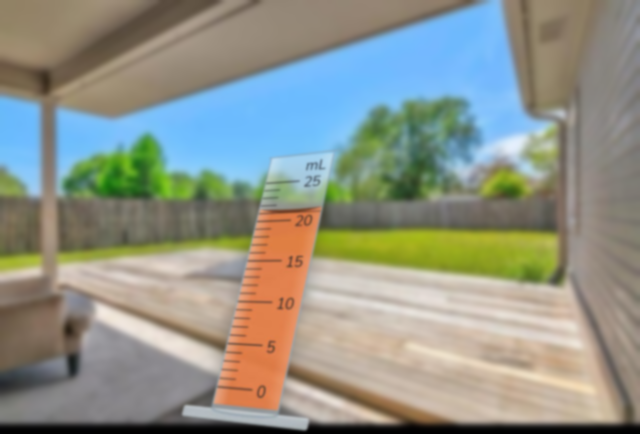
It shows value=21 unit=mL
